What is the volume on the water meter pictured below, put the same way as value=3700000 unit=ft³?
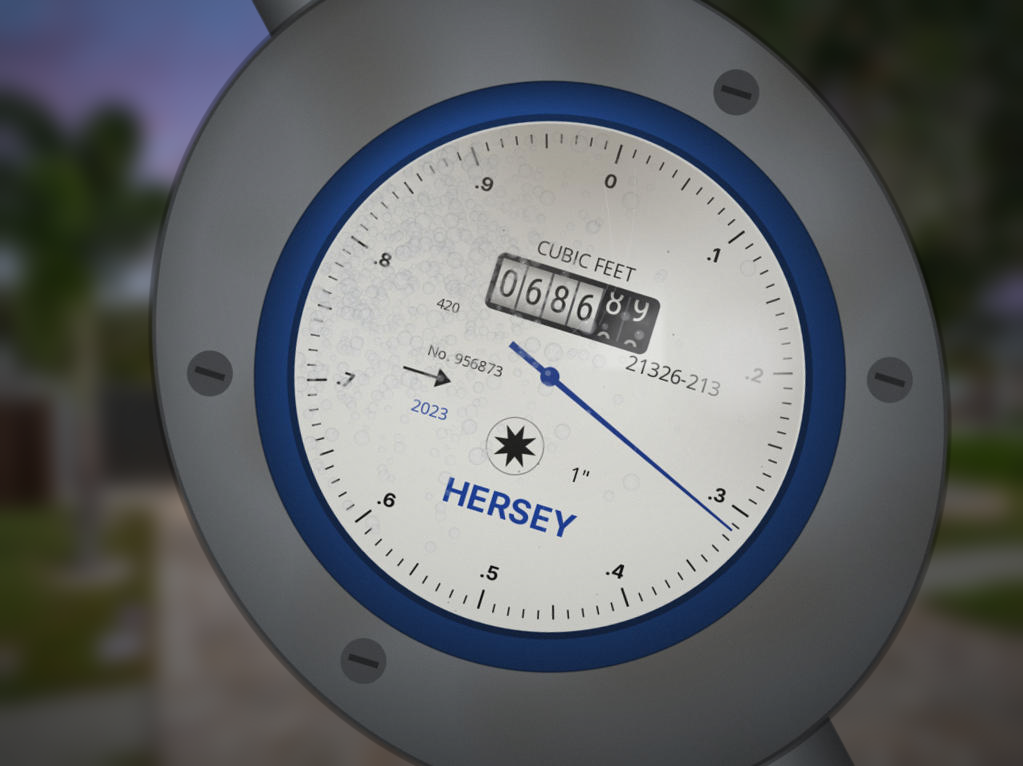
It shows value=68689.31 unit=ft³
